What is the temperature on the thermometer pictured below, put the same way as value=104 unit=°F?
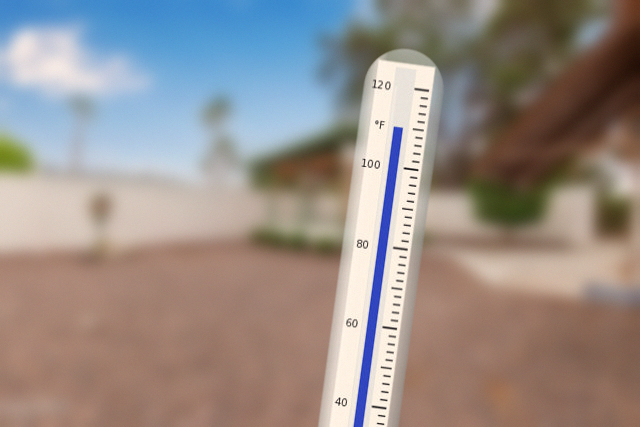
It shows value=110 unit=°F
